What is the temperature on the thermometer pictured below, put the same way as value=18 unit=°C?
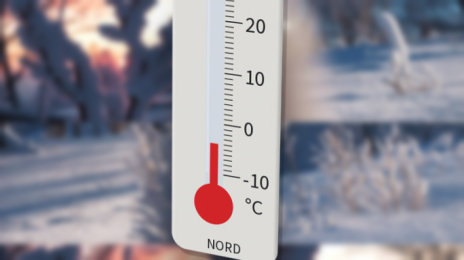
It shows value=-4 unit=°C
